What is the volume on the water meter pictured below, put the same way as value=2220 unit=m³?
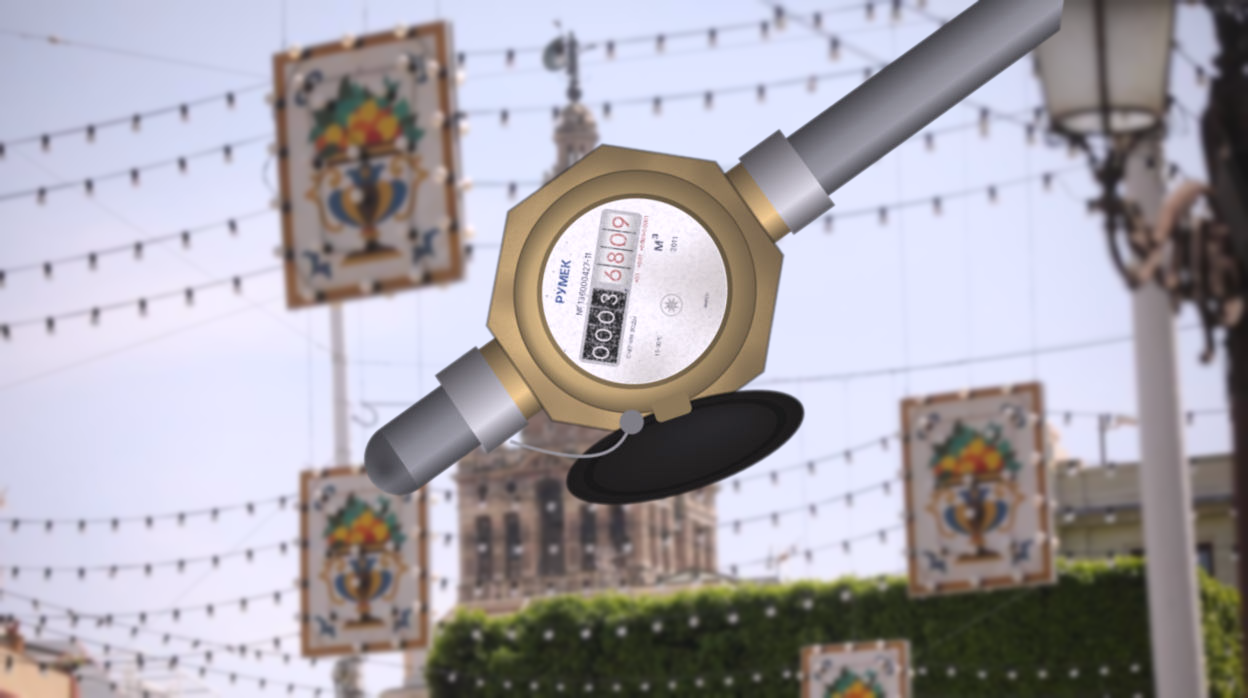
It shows value=3.6809 unit=m³
